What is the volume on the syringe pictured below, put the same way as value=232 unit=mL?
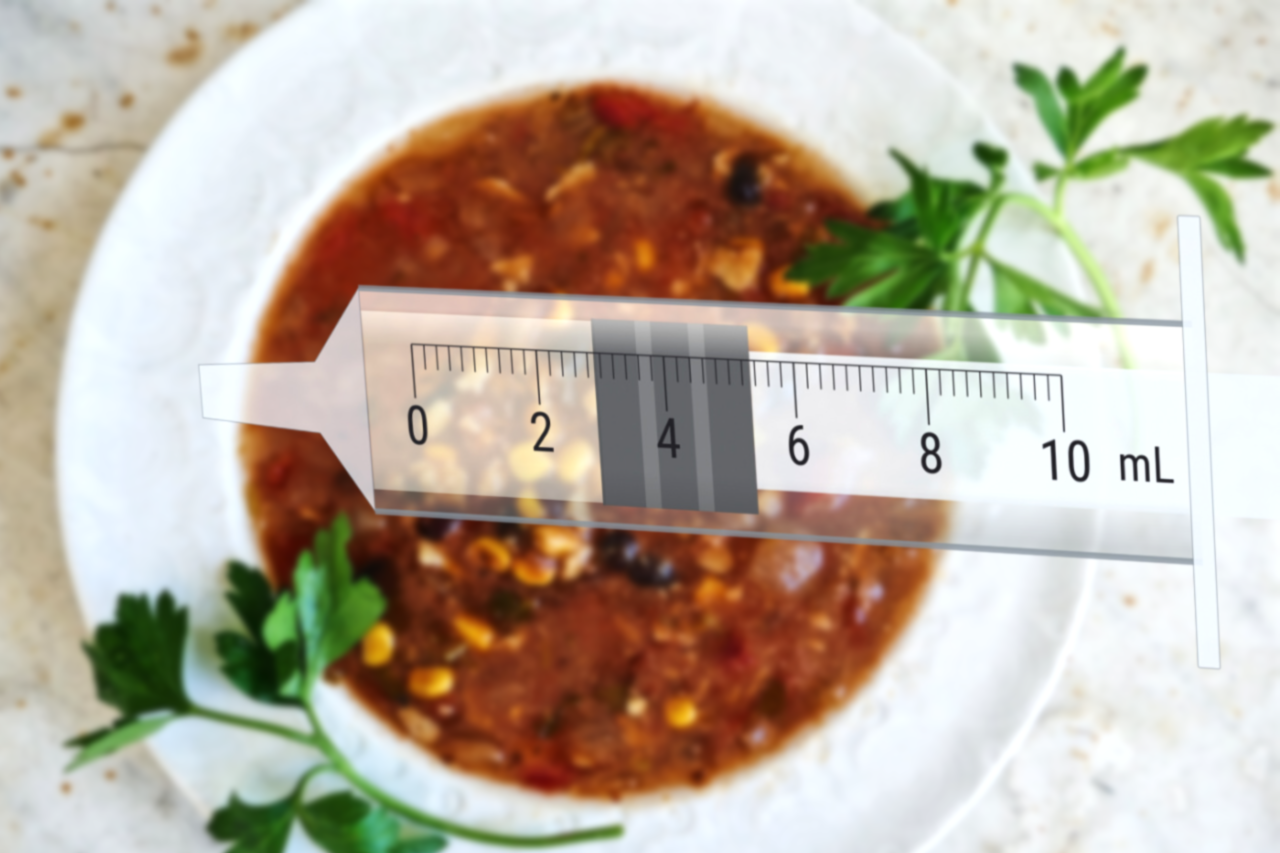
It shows value=2.9 unit=mL
